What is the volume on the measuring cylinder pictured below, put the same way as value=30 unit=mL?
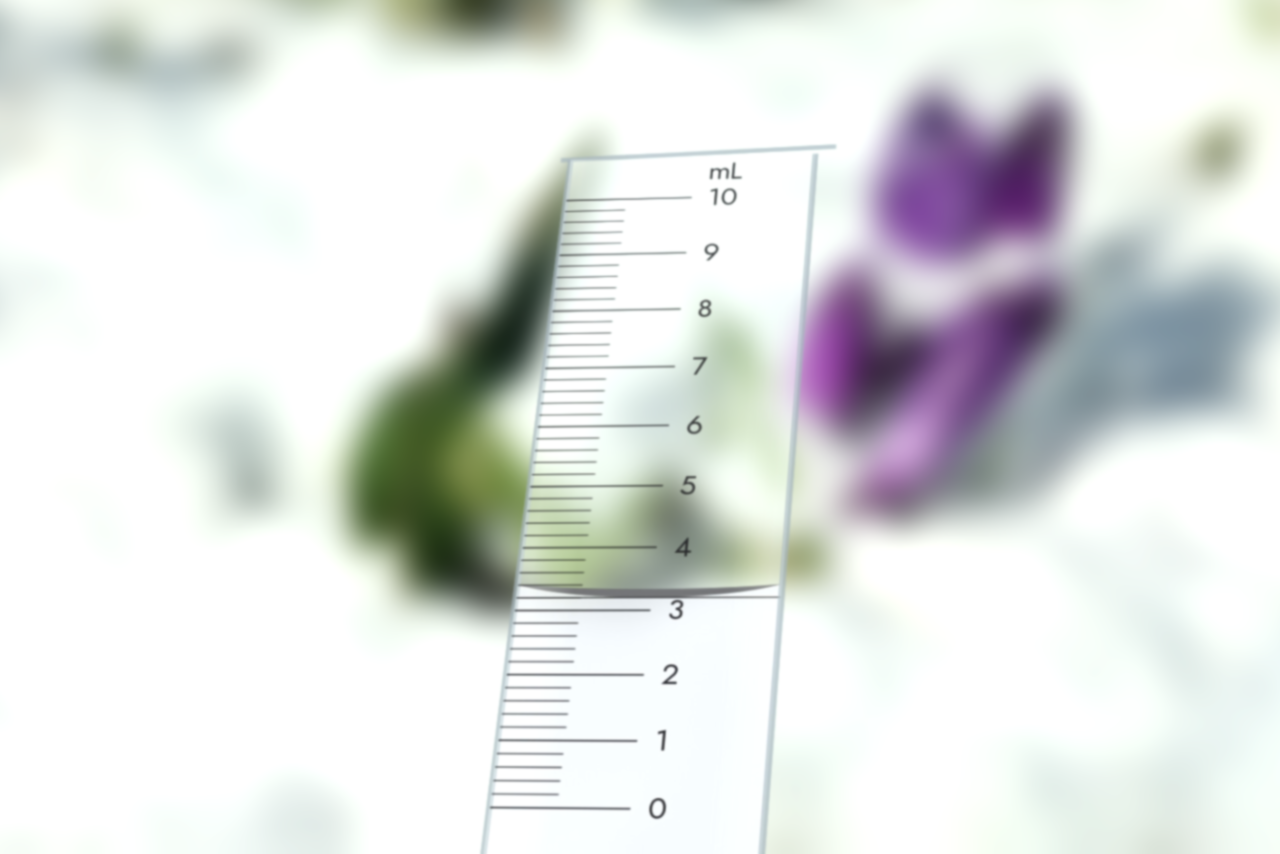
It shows value=3.2 unit=mL
